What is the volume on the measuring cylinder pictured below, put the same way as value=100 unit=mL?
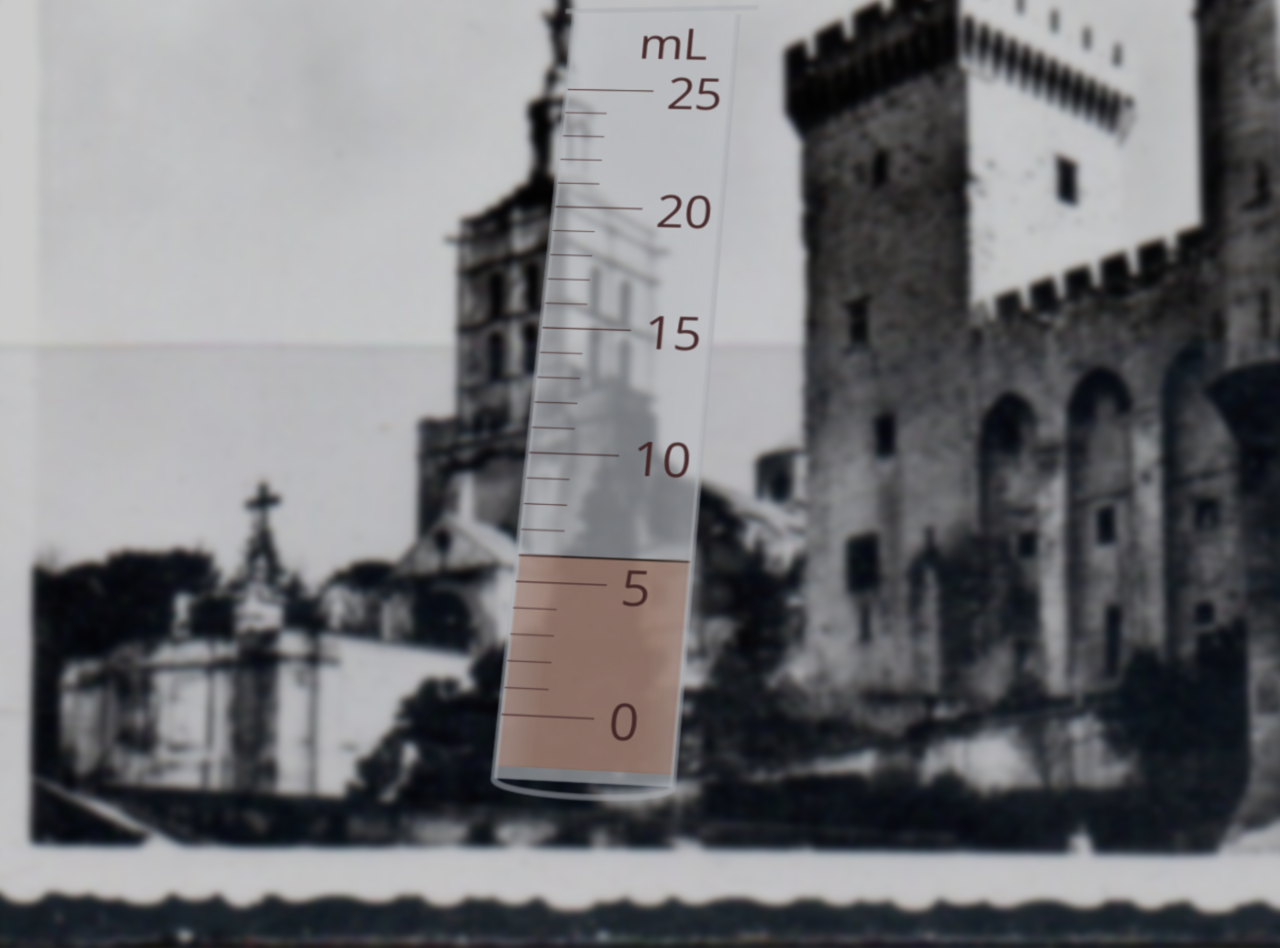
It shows value=6 unit=mL
